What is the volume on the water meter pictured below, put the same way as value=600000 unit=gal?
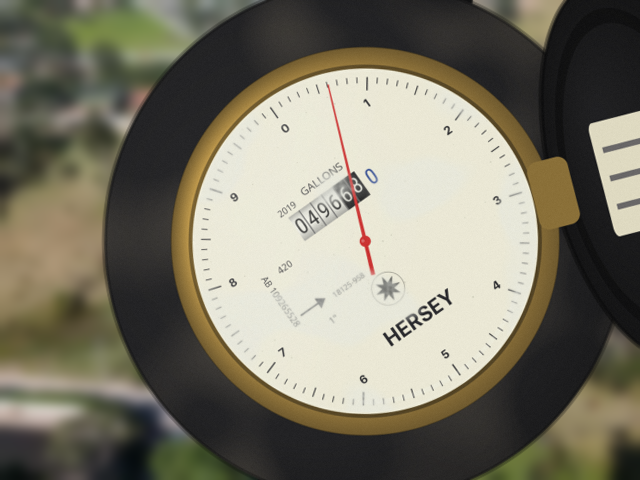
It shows value=496680.6 unit=gal
